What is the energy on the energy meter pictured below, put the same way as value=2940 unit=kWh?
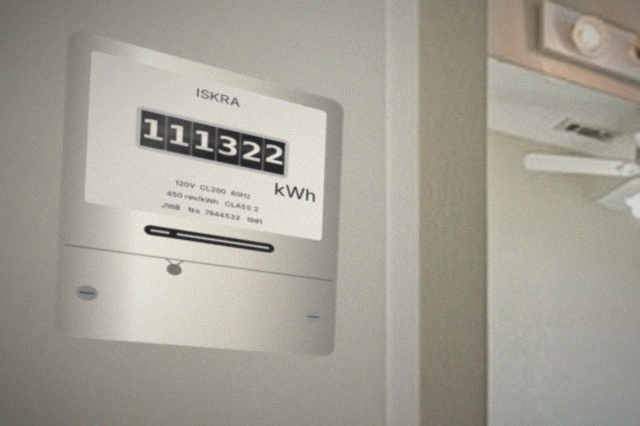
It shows value=111322 unit=kWh
